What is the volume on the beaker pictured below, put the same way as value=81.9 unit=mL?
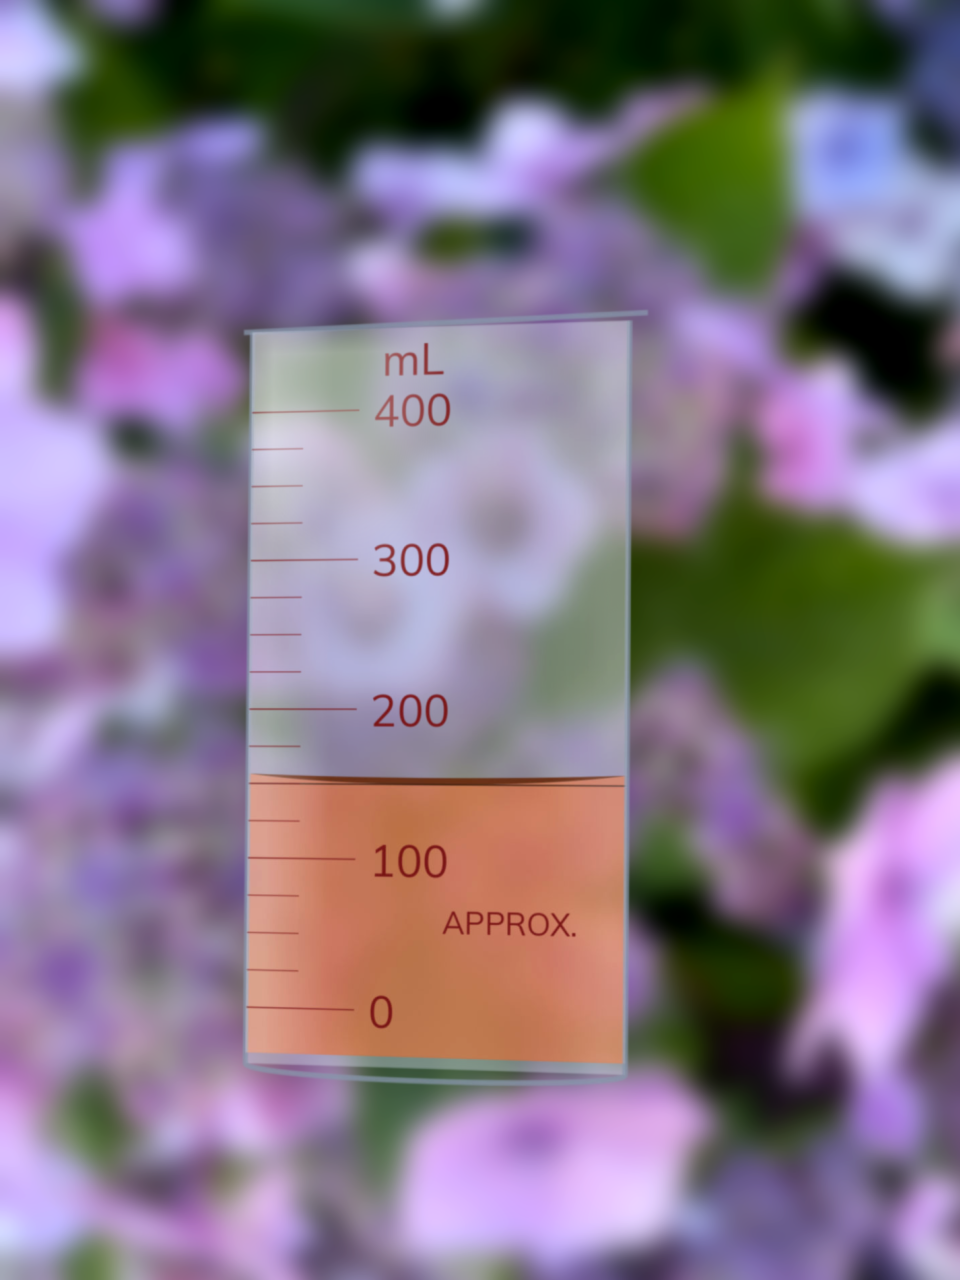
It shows value=150 unit=mL
